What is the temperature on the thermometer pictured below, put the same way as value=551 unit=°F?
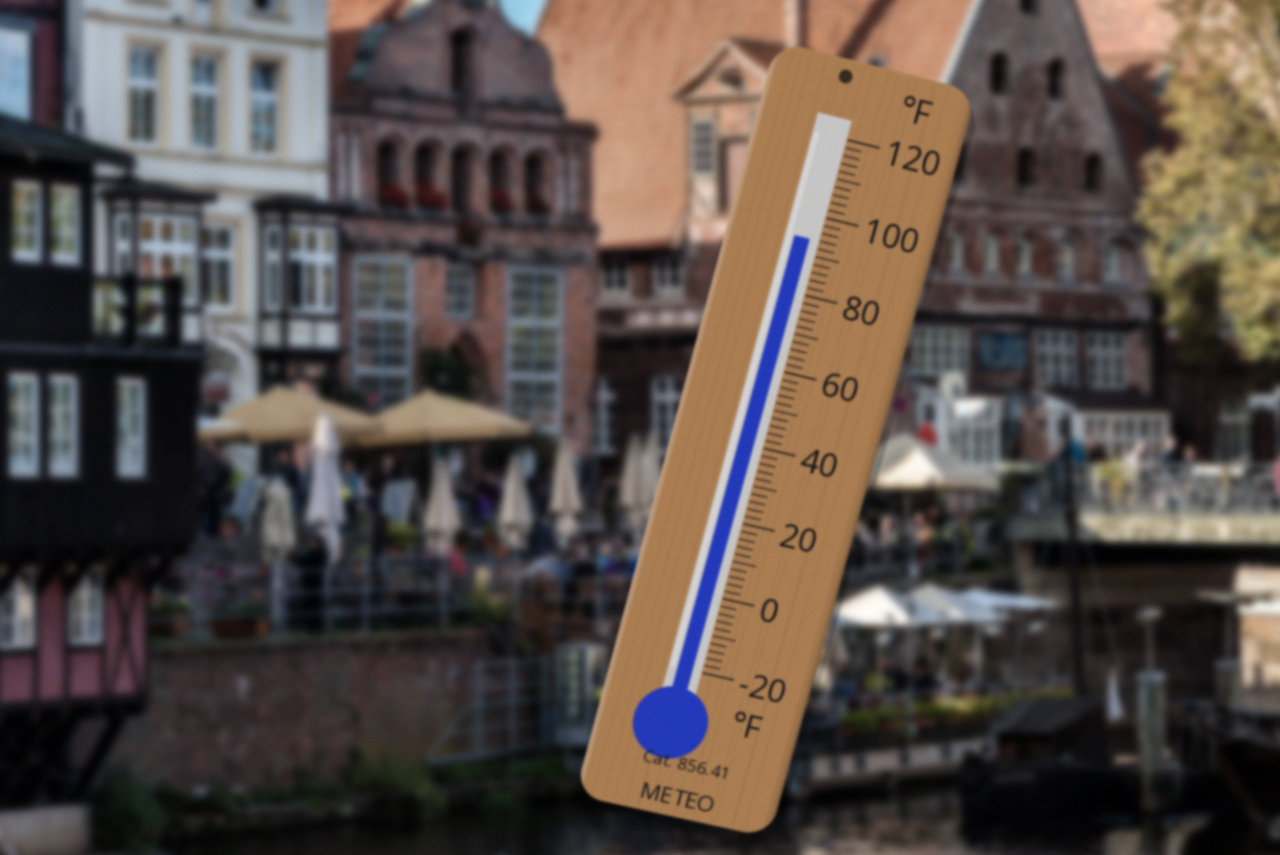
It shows value=94 unit=°F
